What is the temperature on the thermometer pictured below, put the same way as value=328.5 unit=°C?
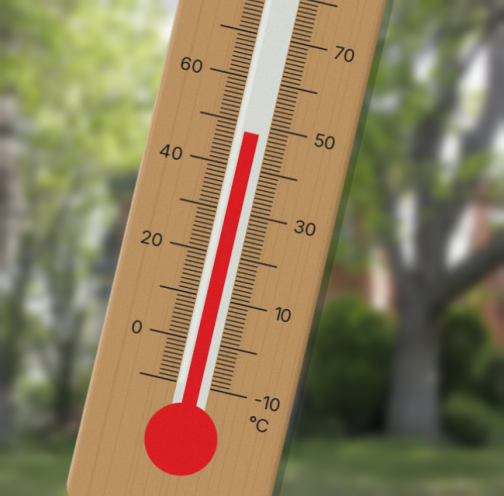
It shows value=48 unit=°C
